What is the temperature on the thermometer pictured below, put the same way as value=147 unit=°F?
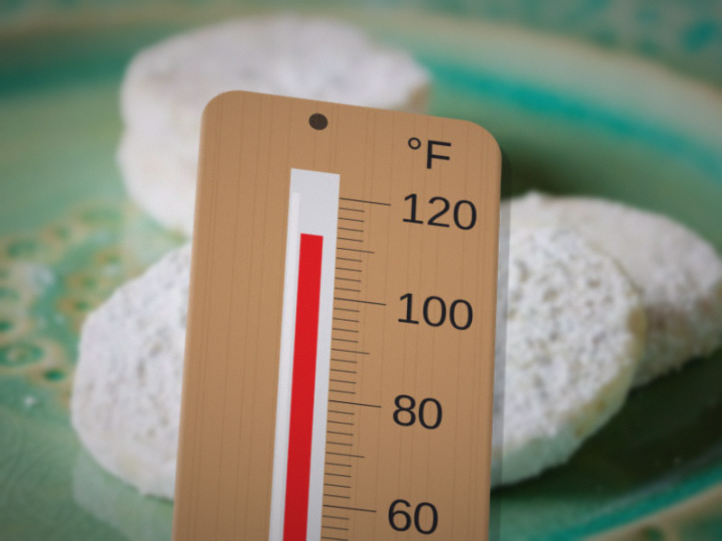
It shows value=112 unit=°F
